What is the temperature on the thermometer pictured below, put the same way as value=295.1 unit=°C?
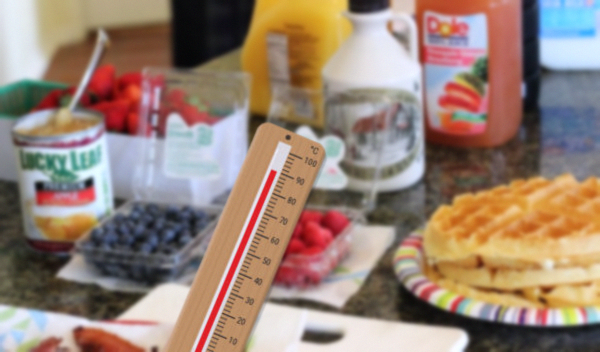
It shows value=90 unit=°C
